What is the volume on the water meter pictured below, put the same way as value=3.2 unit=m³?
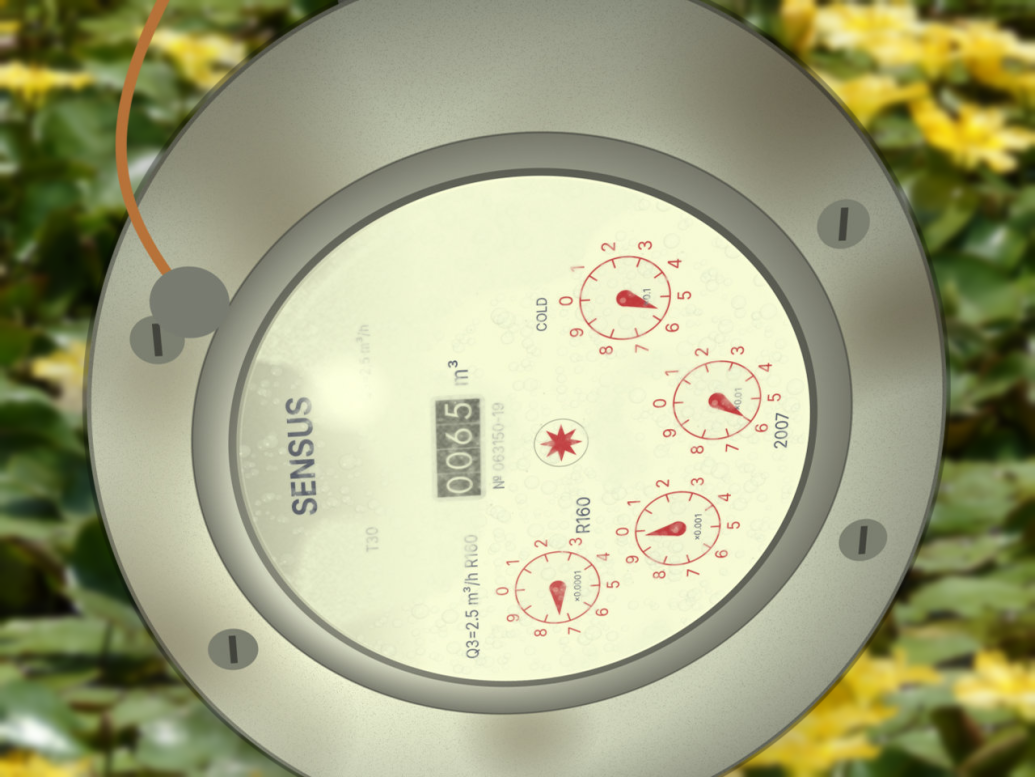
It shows value=65.5597 unit=m³
